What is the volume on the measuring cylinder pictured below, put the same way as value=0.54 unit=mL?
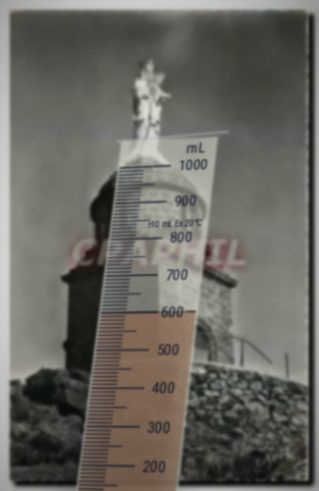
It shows value=600 unit=mL
